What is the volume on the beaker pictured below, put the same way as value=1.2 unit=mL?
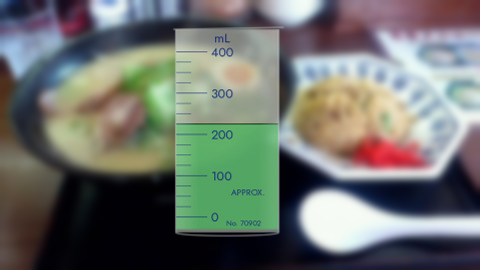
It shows value=225 unit=mL
